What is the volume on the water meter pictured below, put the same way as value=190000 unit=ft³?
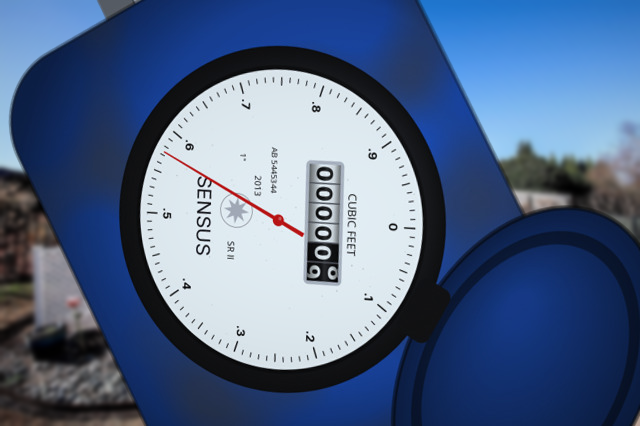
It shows value=8.57 unit=ft³
